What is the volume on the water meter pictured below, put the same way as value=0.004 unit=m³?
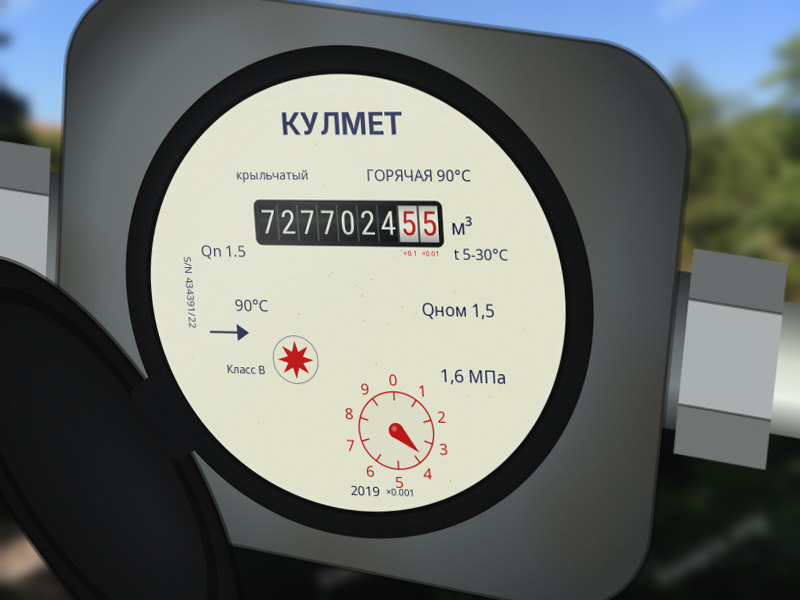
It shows value=7277024.553 unit=m³
